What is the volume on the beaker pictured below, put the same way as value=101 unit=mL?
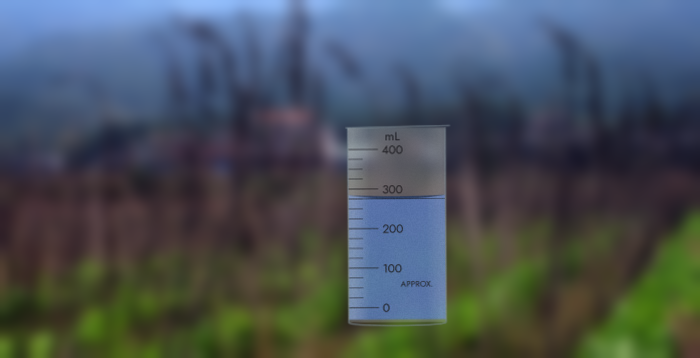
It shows value=275 unit=mL
